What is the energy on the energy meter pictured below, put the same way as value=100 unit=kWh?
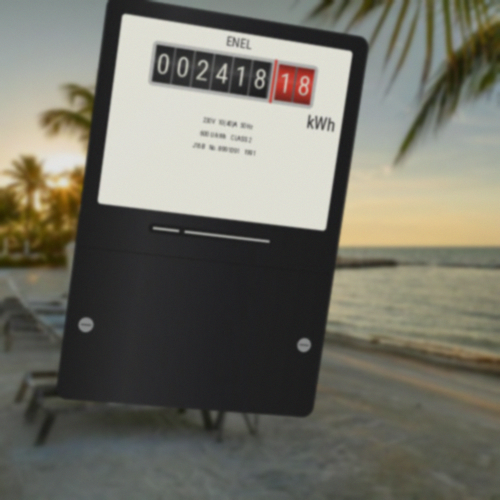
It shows value=2418.18 unit=kWh
